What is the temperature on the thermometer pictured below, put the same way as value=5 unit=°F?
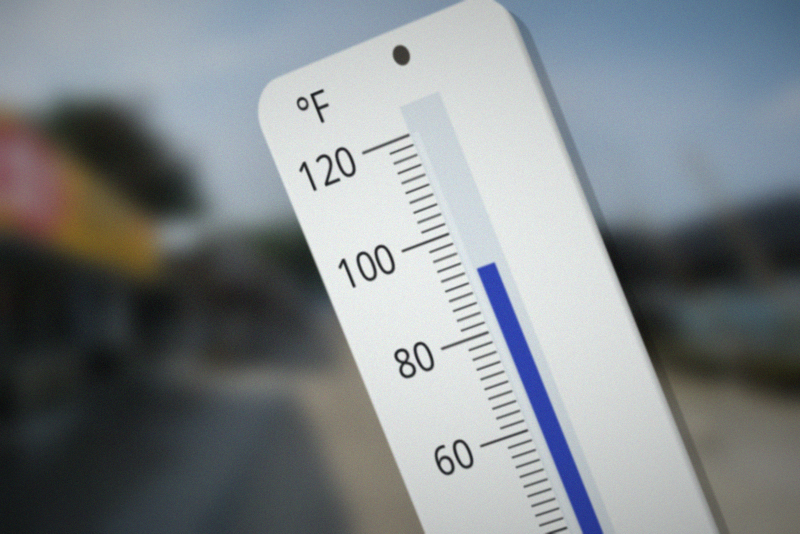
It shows value=92 unit=°F
